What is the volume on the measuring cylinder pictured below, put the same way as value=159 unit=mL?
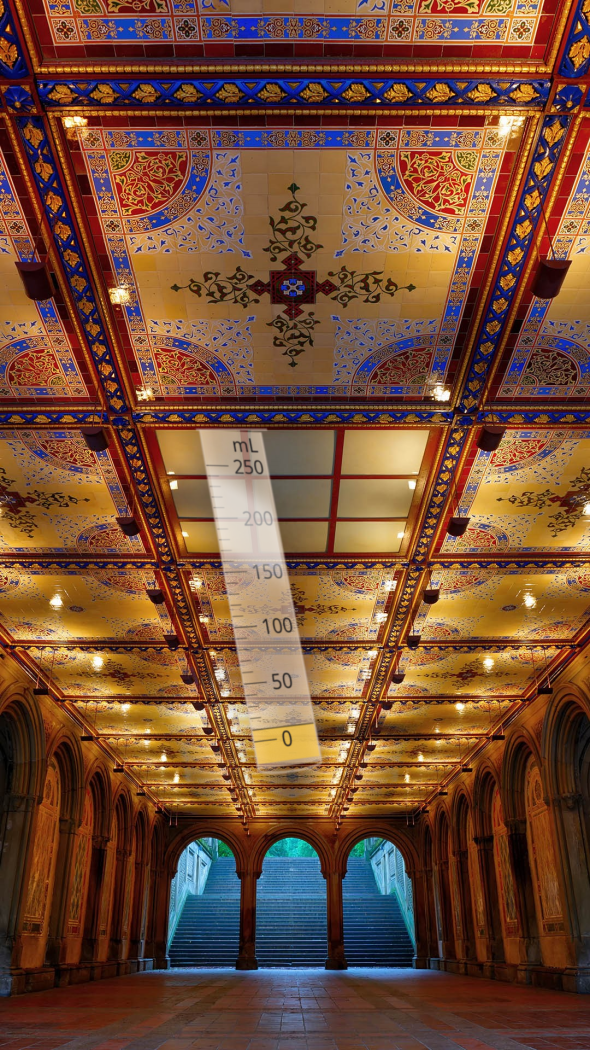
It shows value=10 unit=mL
